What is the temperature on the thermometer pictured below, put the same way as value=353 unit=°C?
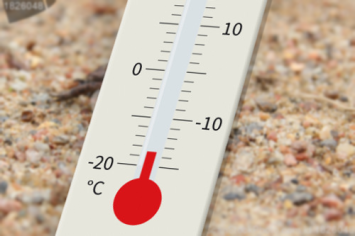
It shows value=-17 unit=°C
